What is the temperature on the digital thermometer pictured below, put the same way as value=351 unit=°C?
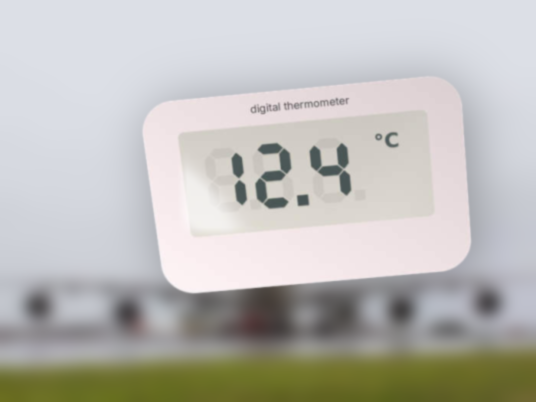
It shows value=12.4 unit=°C
